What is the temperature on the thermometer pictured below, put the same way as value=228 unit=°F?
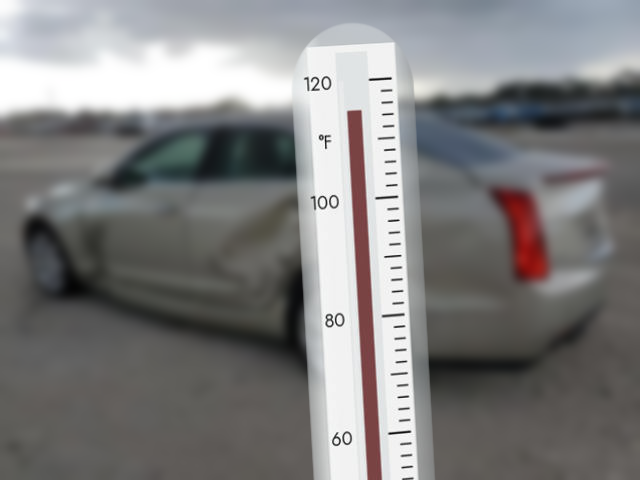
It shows value=115 unit=°F
